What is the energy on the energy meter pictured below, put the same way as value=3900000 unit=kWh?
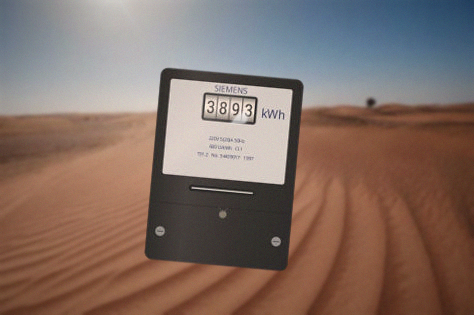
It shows value=3893 unit=kWh
